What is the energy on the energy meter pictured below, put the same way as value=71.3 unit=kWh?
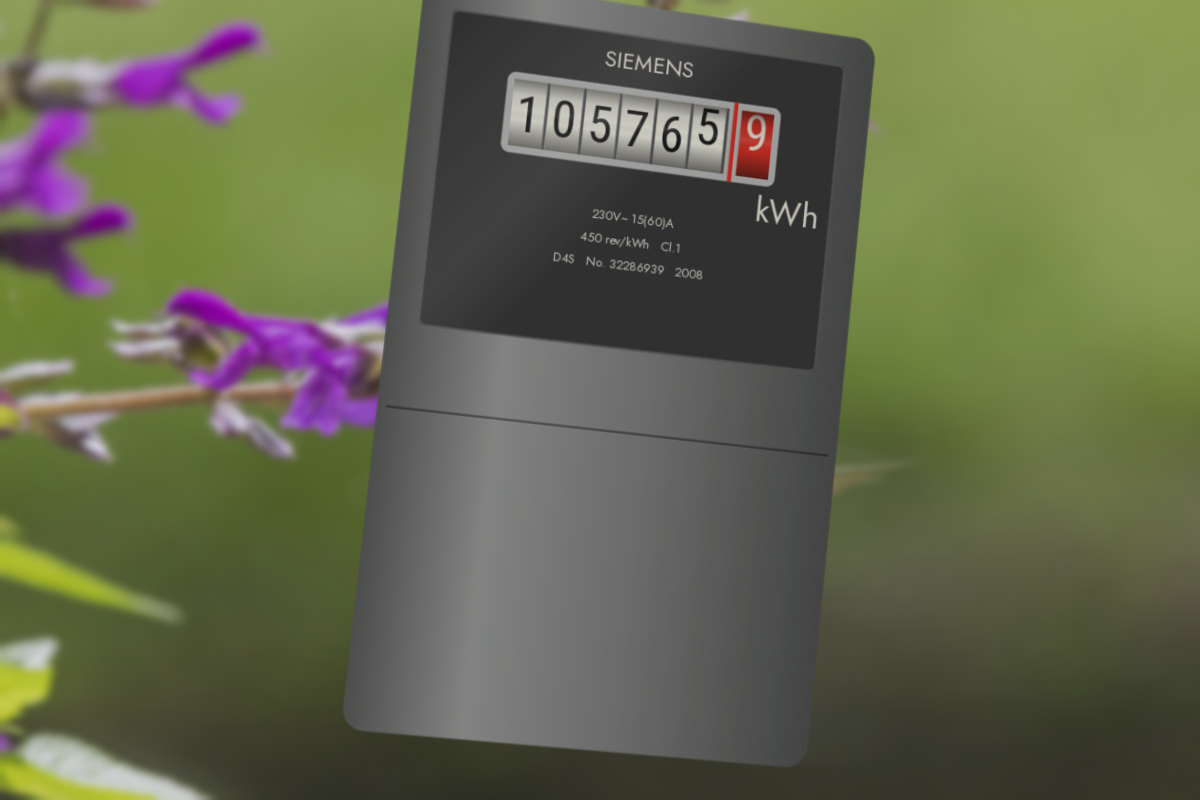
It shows value=105765.9 unit=kWh
